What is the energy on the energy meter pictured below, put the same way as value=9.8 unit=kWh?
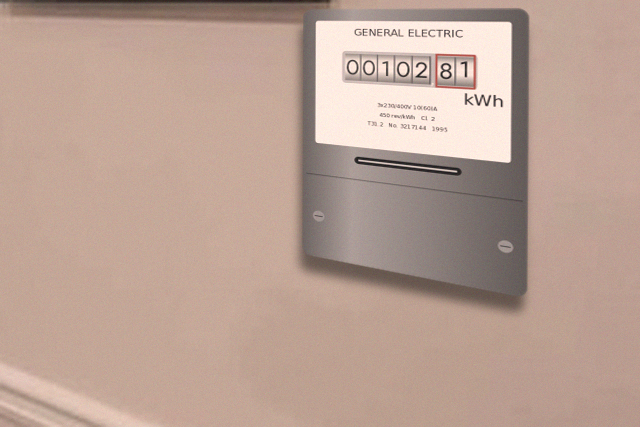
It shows value=102.81 unit=kWh
